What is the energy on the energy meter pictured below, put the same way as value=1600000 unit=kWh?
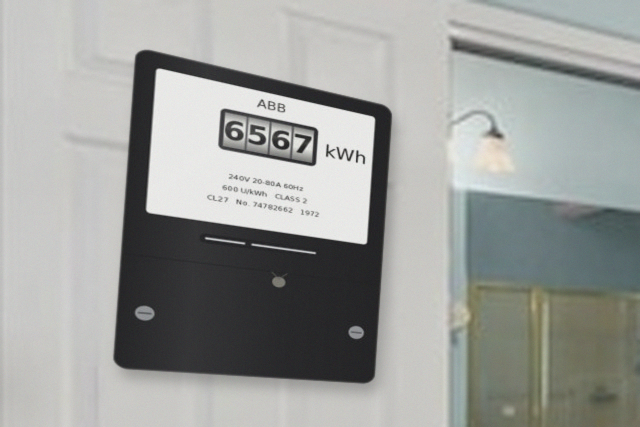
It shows value=6567 unit=kWh
